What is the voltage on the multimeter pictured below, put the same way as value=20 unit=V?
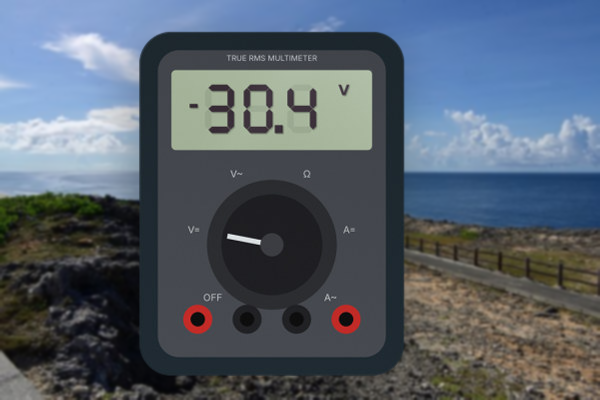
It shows value=-30.4 unit=V
